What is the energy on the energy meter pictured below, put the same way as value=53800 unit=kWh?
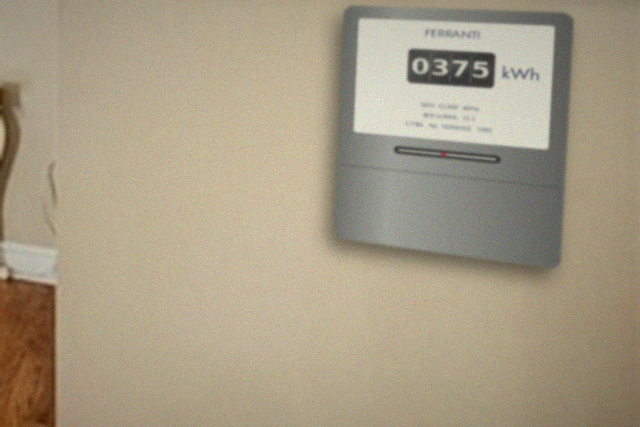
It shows value=375 unit=kWh
